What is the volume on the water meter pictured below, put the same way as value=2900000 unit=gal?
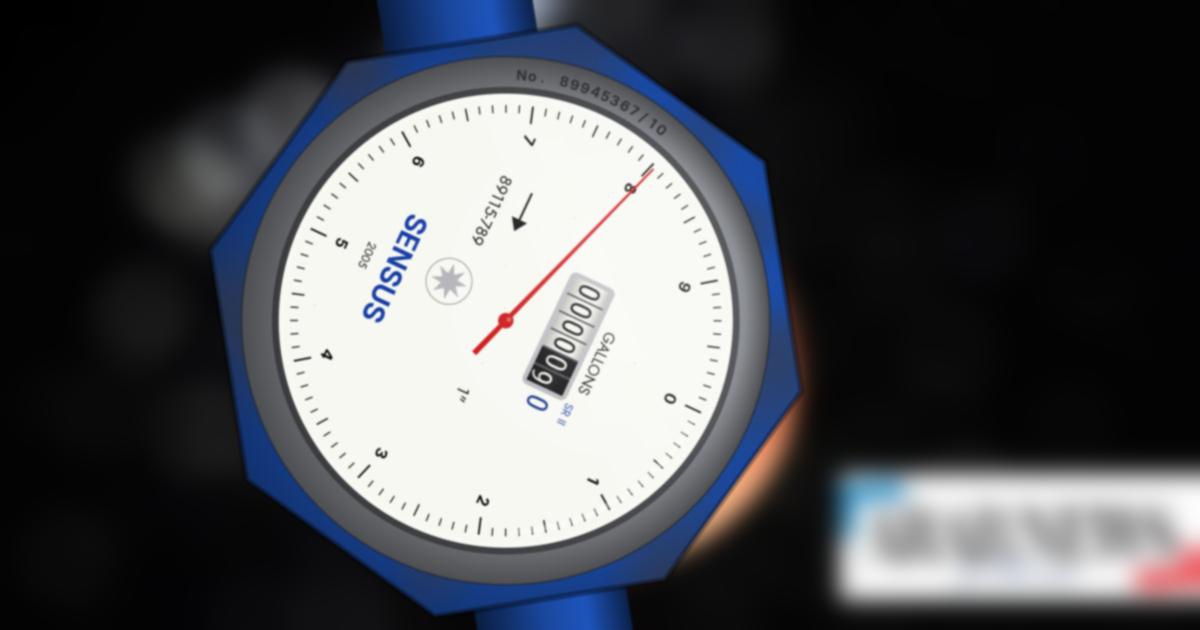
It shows value=88.0 unit=gal
